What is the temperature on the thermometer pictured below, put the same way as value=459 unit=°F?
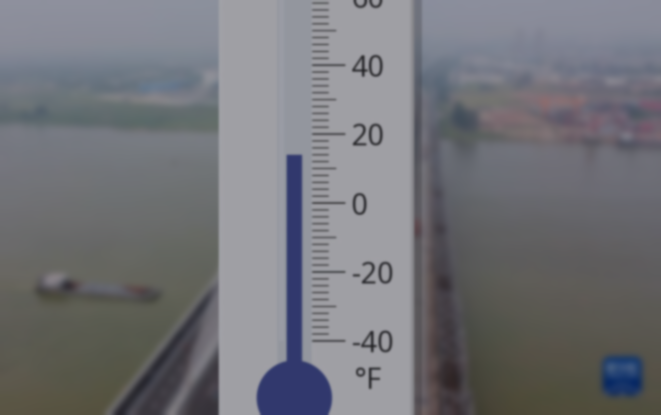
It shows value=14 unit=°F
